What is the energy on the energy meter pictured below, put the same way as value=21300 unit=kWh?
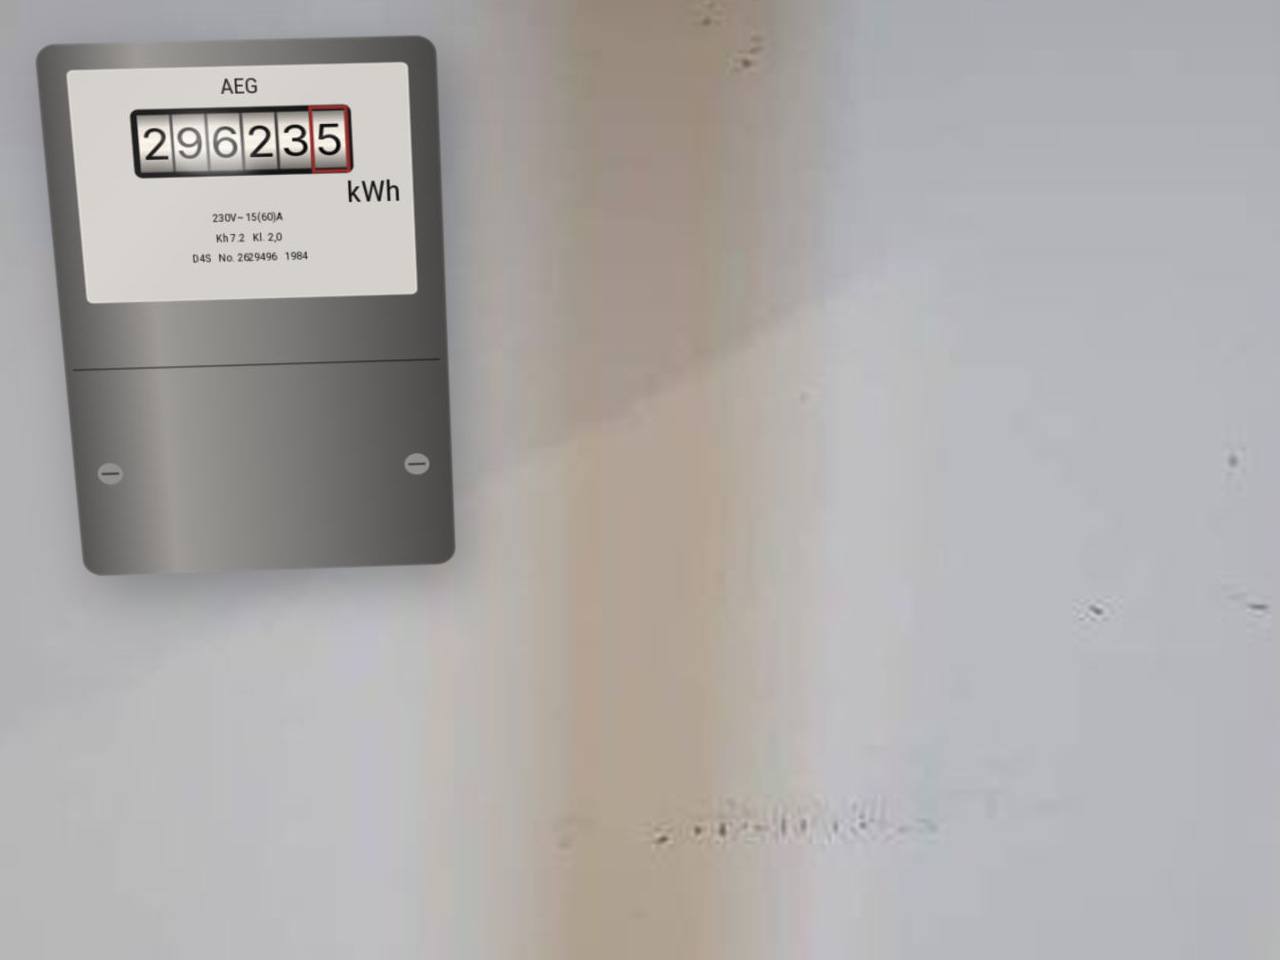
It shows value=29623.5 unit=kWh
